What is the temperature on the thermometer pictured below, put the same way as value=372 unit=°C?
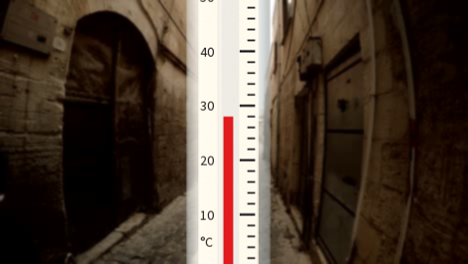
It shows value=28 unit=°C
